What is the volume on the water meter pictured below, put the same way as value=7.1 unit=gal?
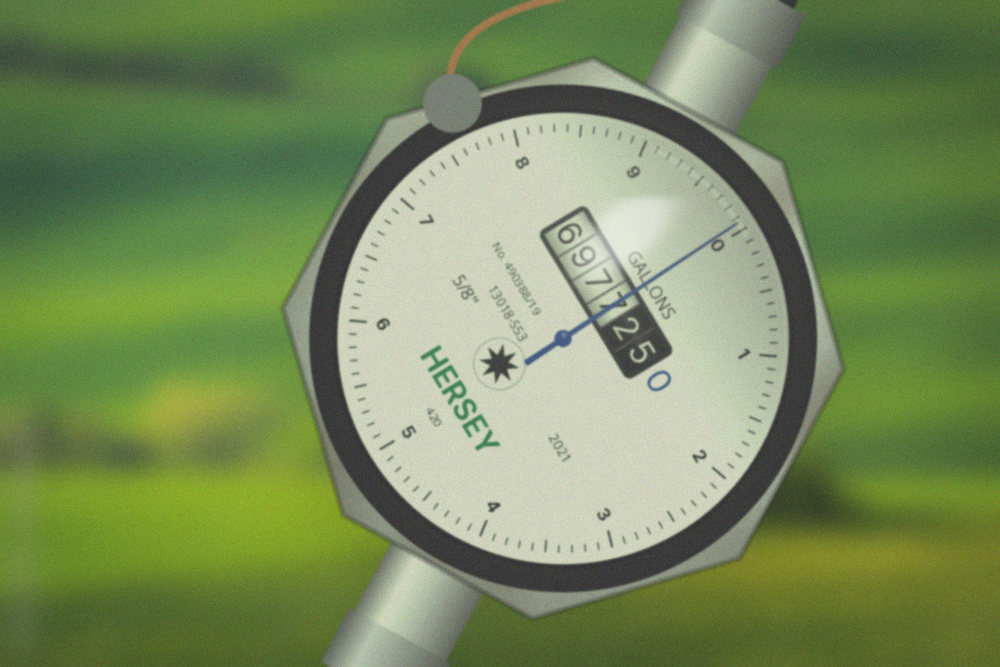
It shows value=6977249.9 unit=gal
